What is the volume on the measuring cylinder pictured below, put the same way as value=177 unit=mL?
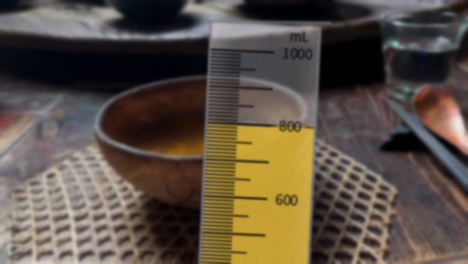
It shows value=800 unit=mL
